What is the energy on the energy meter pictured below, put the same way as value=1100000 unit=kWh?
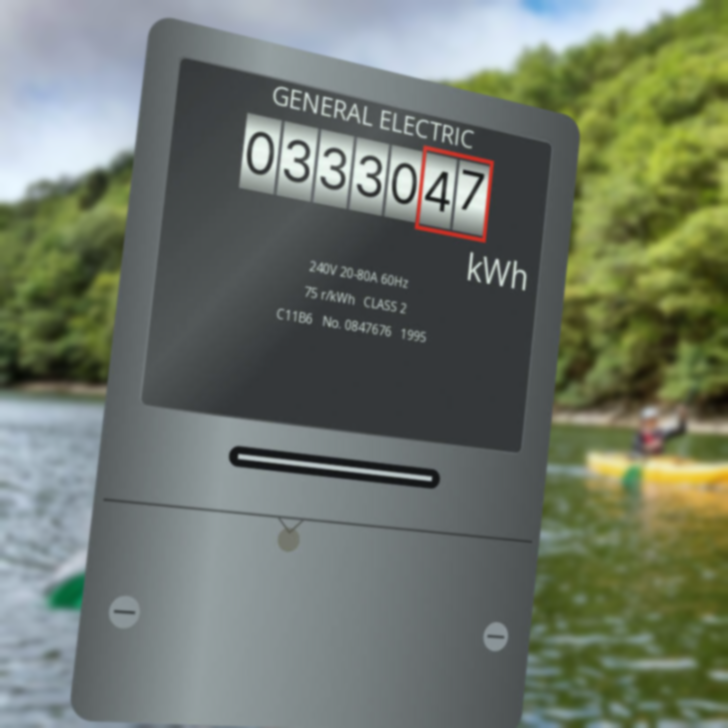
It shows value=3330.47 unit=kWh
